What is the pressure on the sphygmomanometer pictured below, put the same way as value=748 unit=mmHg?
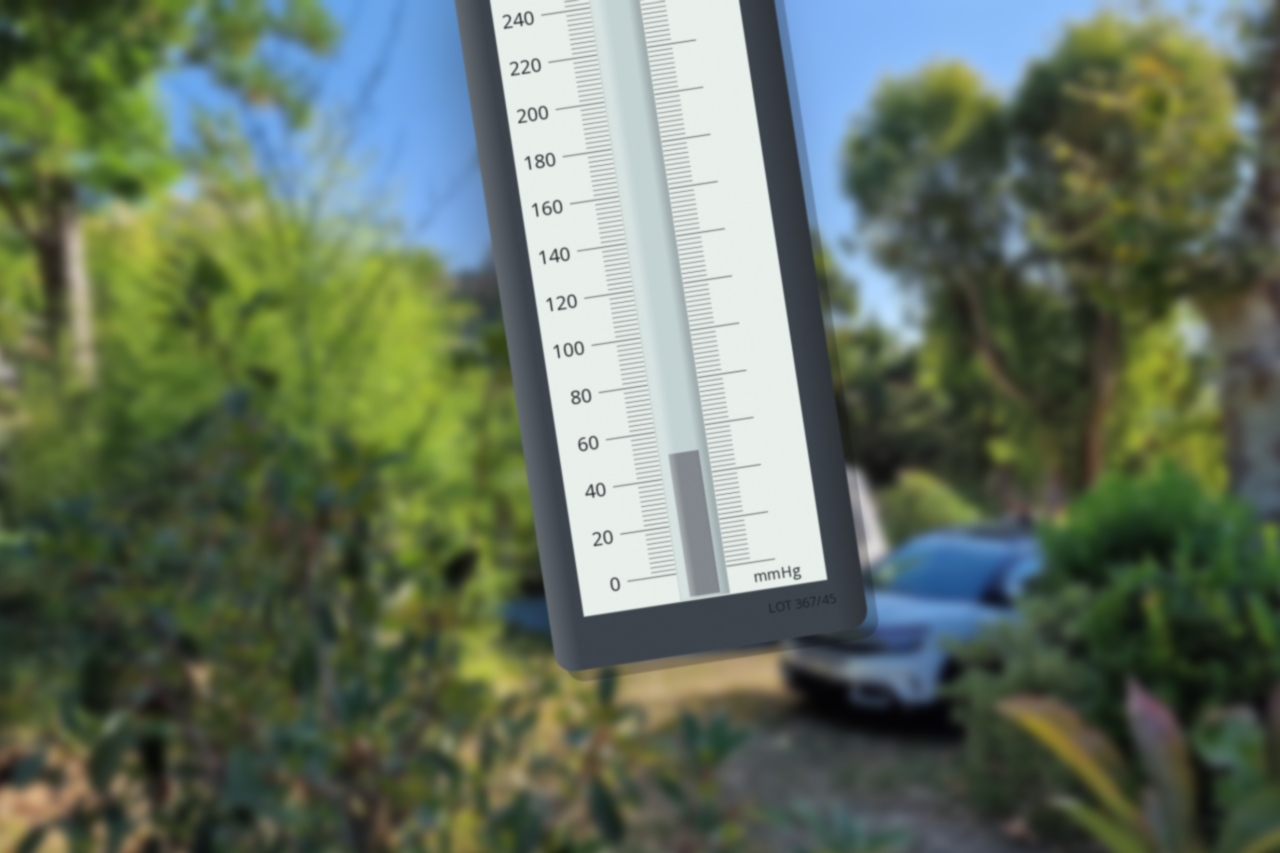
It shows value=50 unit=mmHg
